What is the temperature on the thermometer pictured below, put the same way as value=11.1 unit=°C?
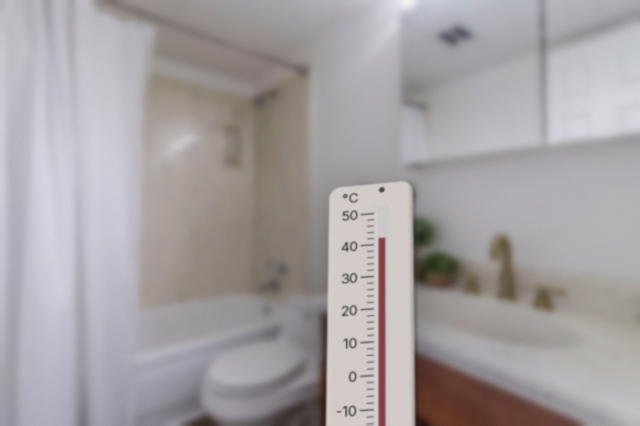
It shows value=42 unit=°C
